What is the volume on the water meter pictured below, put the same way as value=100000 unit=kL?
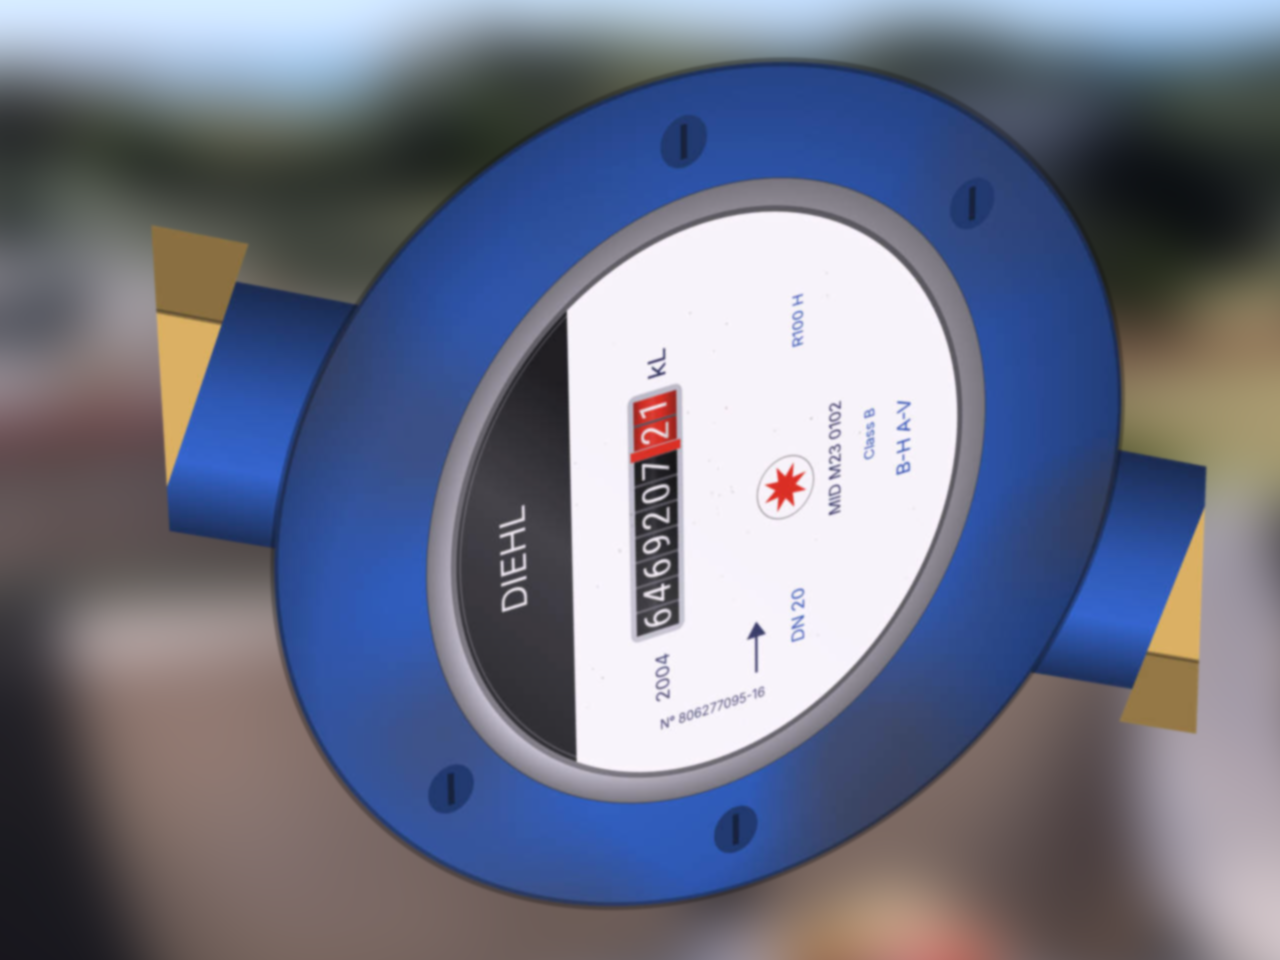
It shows value=6469207.21 unit=kL
